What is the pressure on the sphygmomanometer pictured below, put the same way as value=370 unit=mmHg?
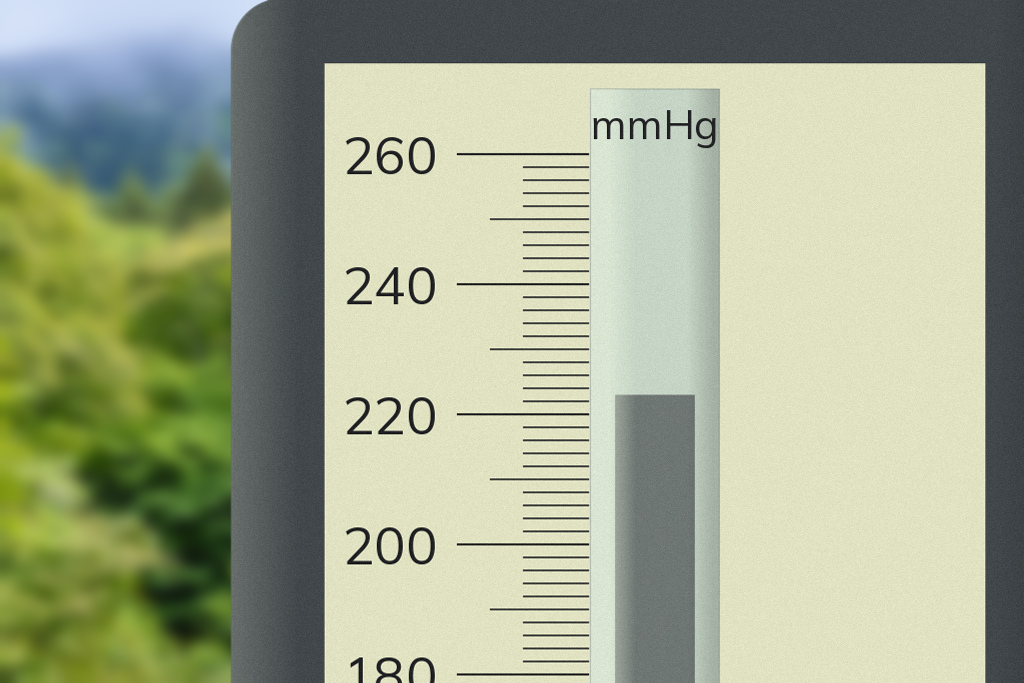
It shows value=223 unit=mmHg
